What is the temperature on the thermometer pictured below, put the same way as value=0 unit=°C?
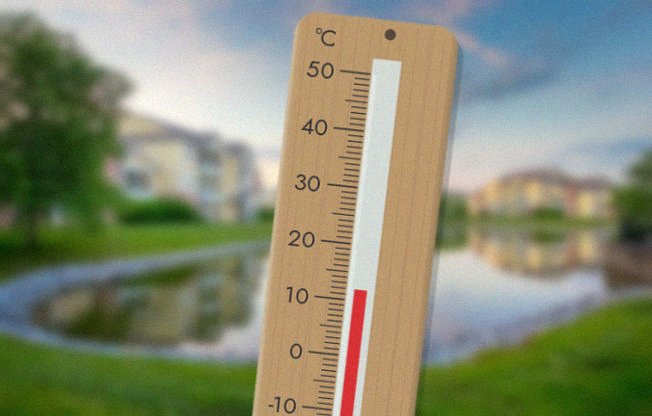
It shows value=12 unit=°C
